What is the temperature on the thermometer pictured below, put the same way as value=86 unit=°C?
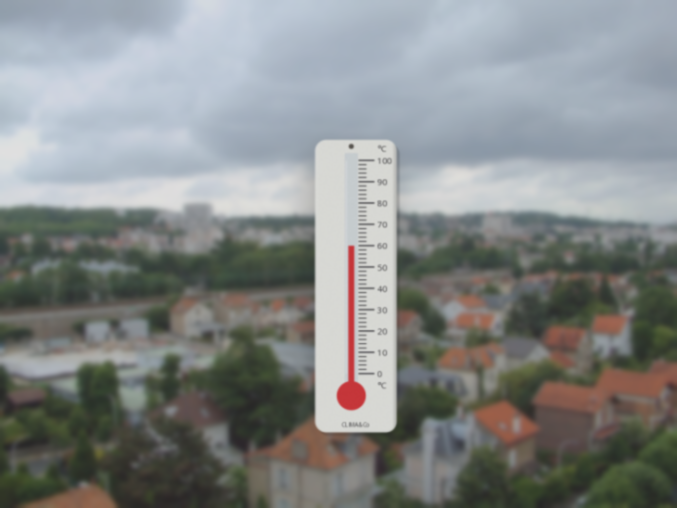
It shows value=60 unit=°C
